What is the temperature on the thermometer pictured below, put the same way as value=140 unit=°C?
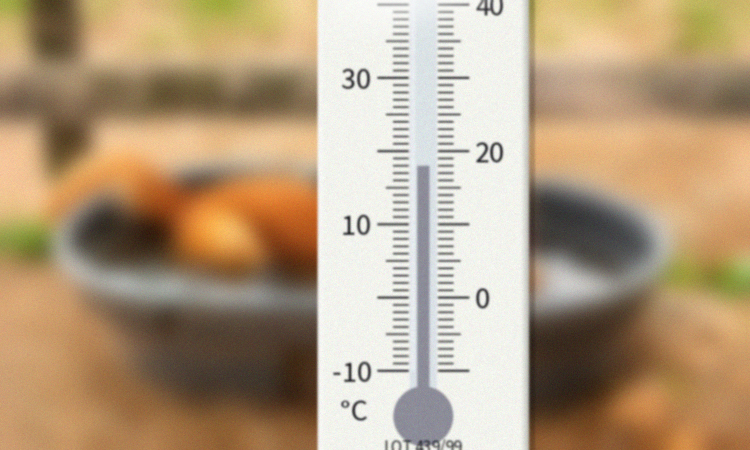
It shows value=18 unit=°C
